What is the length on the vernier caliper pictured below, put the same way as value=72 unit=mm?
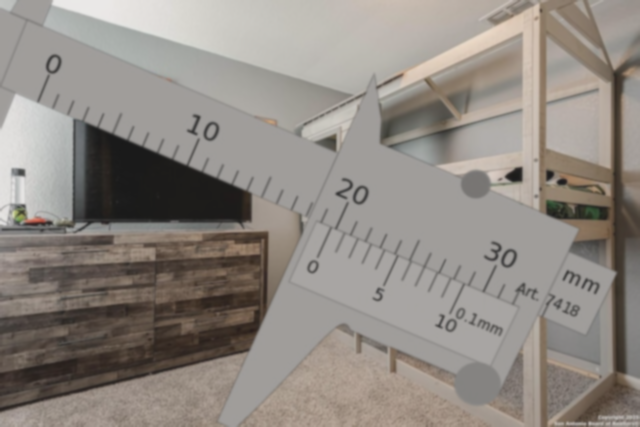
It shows value=19.7 unit=mm
